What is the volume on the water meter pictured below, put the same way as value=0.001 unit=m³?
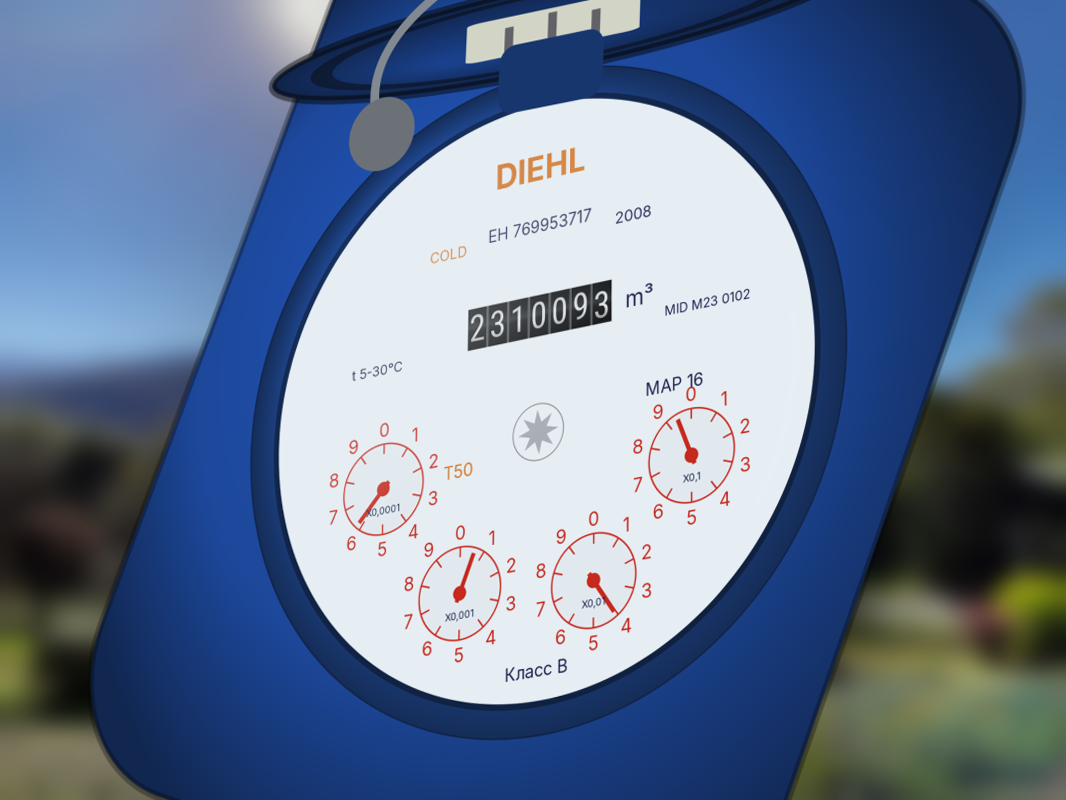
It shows value=2310092.9406 unit=m³
